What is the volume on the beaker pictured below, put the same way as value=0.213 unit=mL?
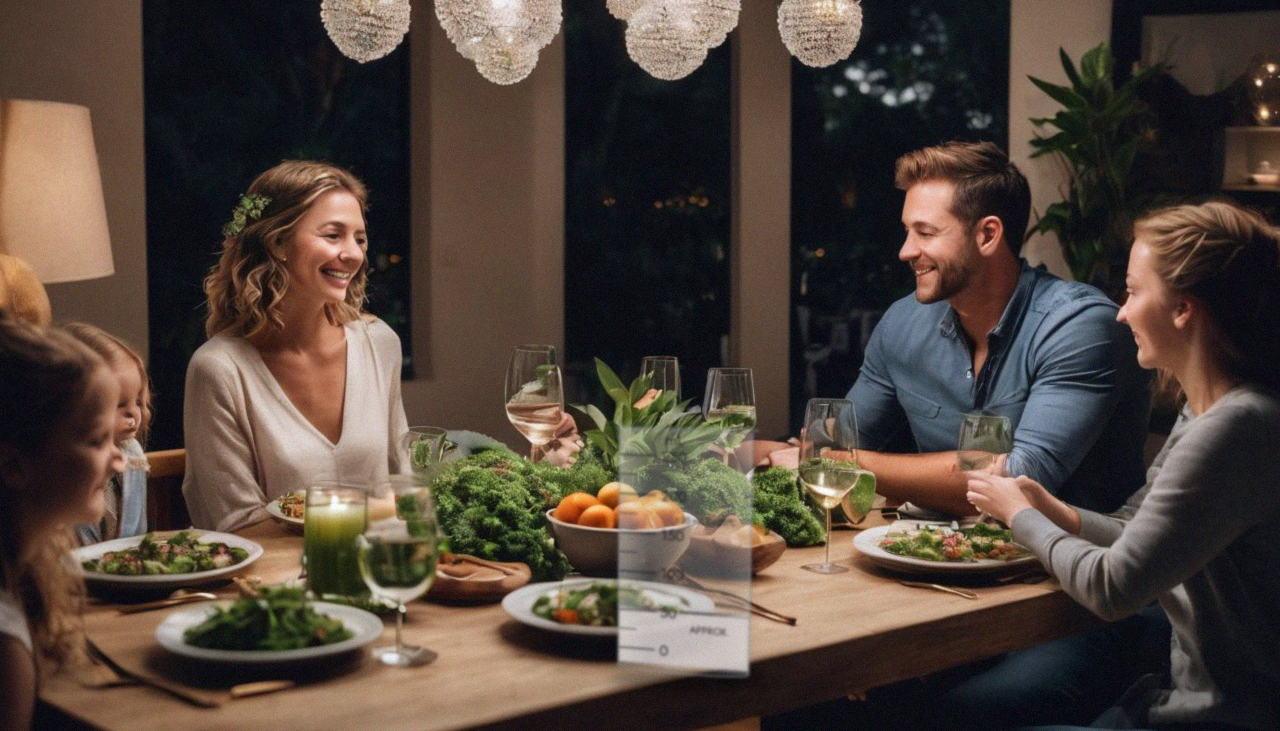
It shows value=50 unit=mL
